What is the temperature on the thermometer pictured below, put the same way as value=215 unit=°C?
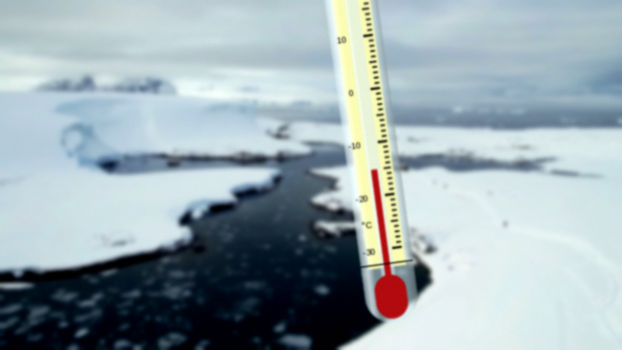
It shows value=-15 unit=°C
